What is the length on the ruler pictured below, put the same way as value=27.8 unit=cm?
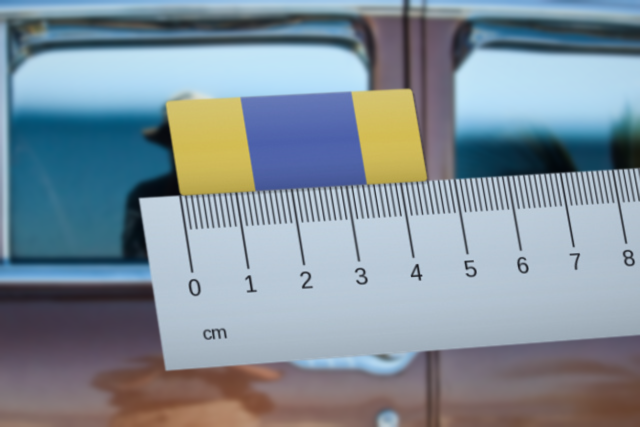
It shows value=4.5 unit=cm
